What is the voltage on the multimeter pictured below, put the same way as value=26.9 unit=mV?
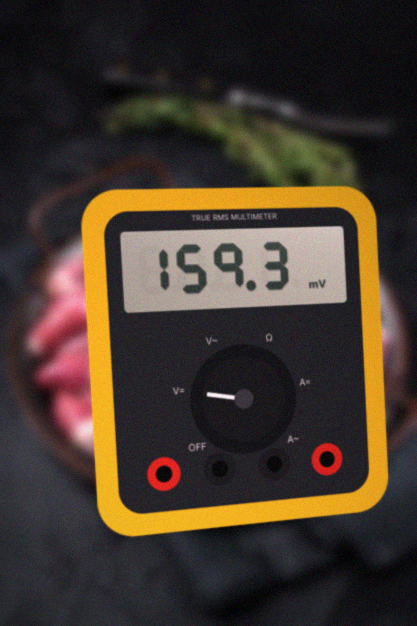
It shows value=159.3 unit=mV
